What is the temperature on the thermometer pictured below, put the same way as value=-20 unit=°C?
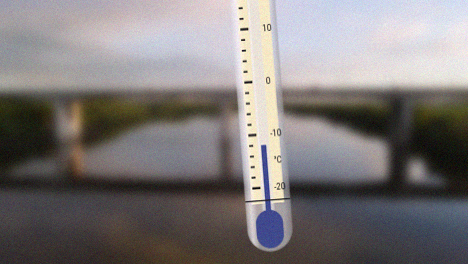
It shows value=-12 unit=°C
